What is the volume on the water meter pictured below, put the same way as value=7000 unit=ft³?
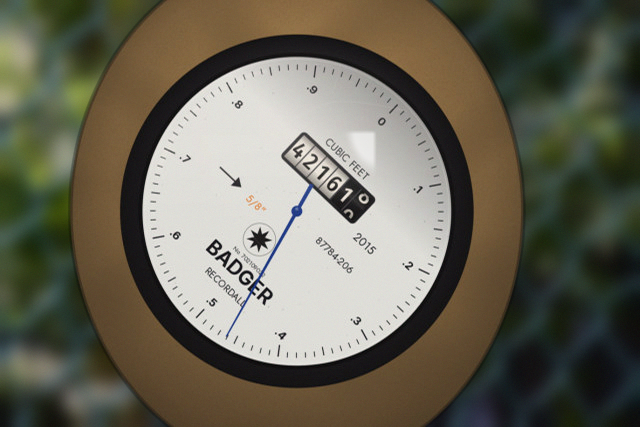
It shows value=421618.46 unit=ft³
